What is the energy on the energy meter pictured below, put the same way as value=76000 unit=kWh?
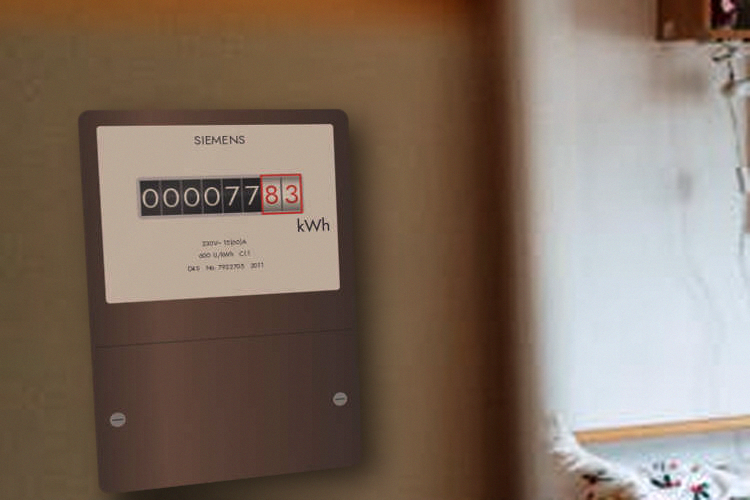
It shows value=77.83 unit=kWh
